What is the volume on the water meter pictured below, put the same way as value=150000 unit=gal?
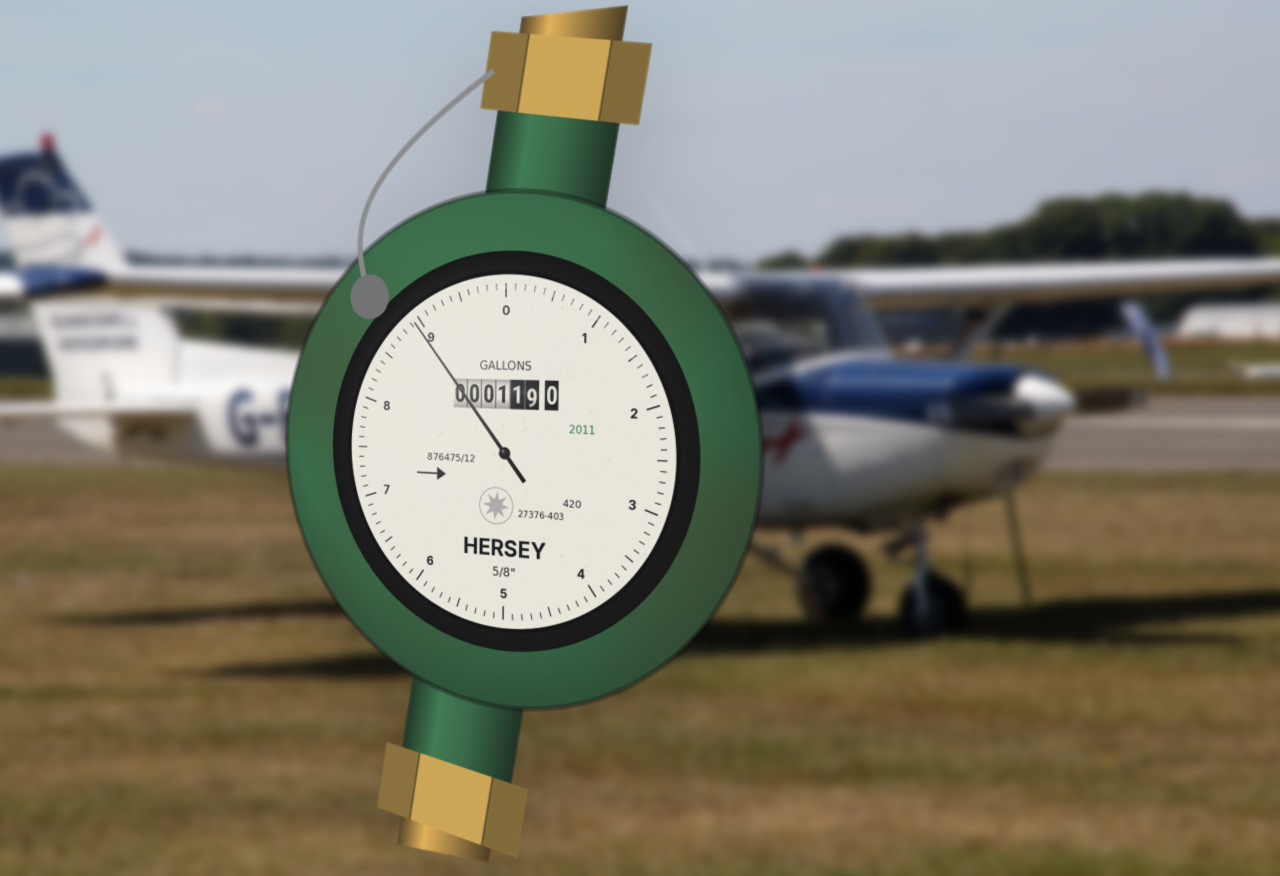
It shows value=1188.9 unit=gal
